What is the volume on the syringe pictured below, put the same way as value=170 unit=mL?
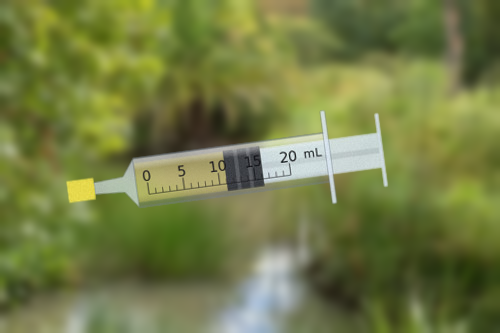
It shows value=11 unit=mL
